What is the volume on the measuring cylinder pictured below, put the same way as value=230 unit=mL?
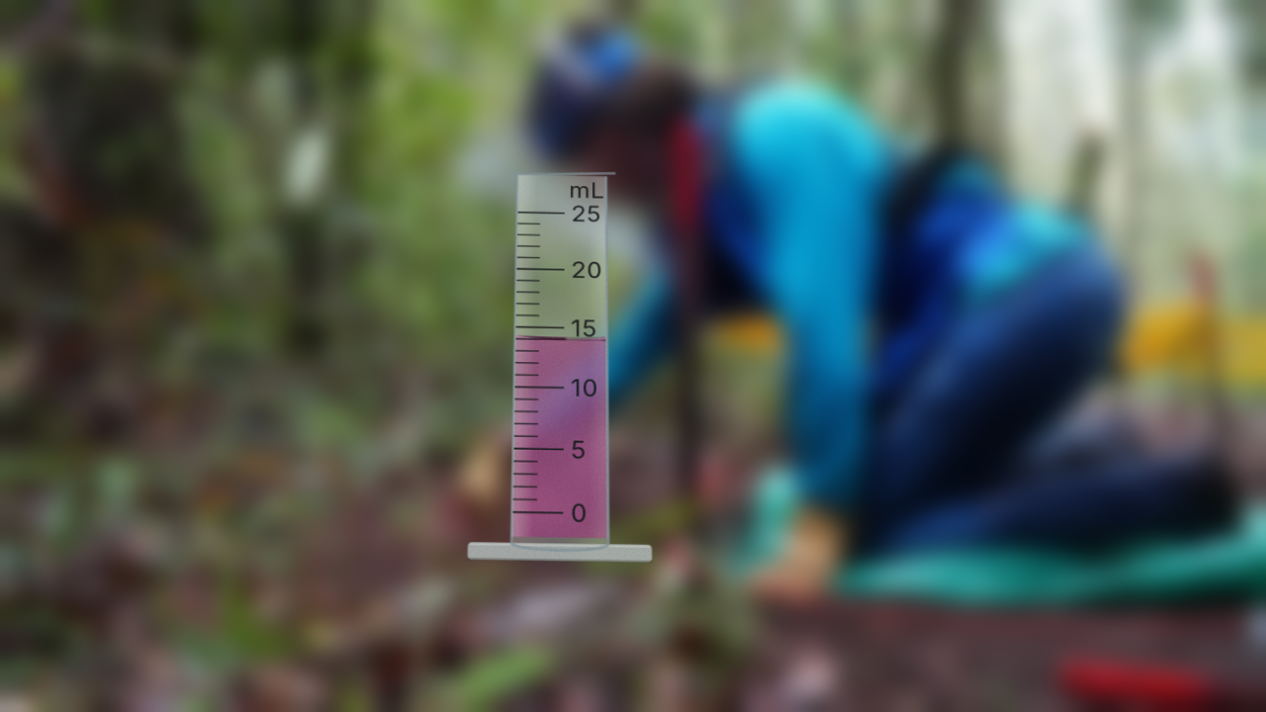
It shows value=14 unit=mL
